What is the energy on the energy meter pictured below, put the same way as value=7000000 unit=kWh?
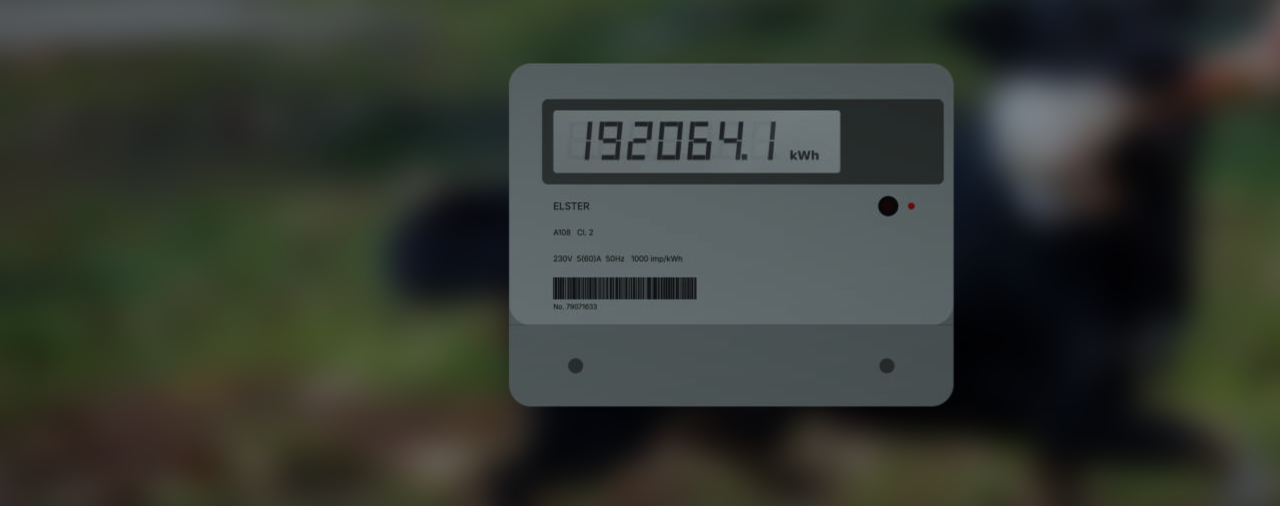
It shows value=192064.1 unit=kWh
